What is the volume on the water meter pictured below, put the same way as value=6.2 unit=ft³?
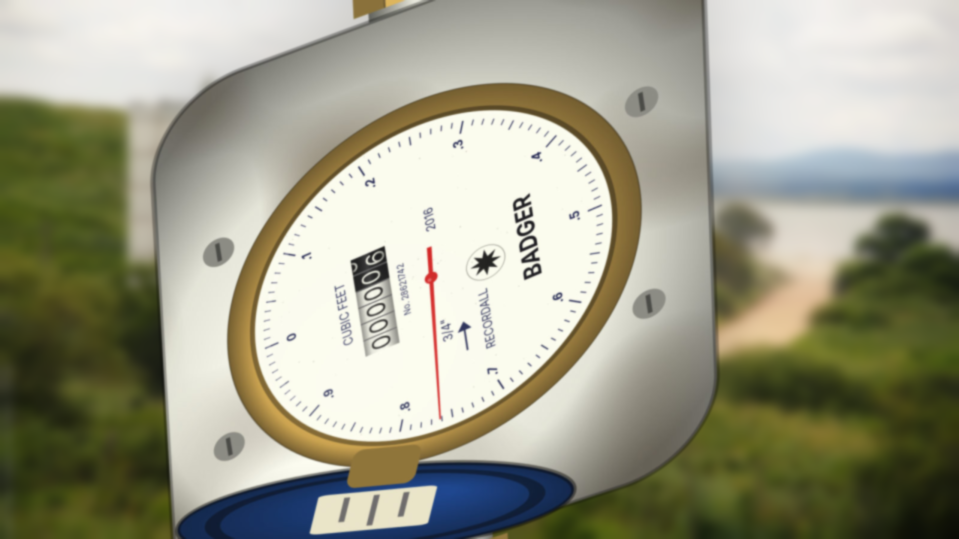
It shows value=5.76 unit=ft³
